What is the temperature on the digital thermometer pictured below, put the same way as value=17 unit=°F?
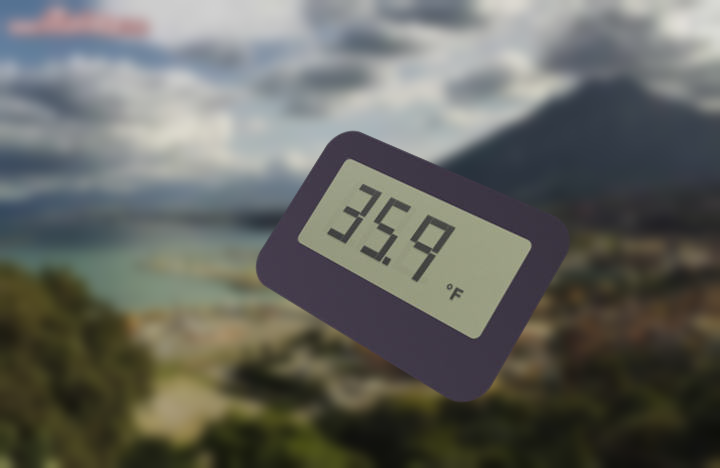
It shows value=35.9 unit=°F
